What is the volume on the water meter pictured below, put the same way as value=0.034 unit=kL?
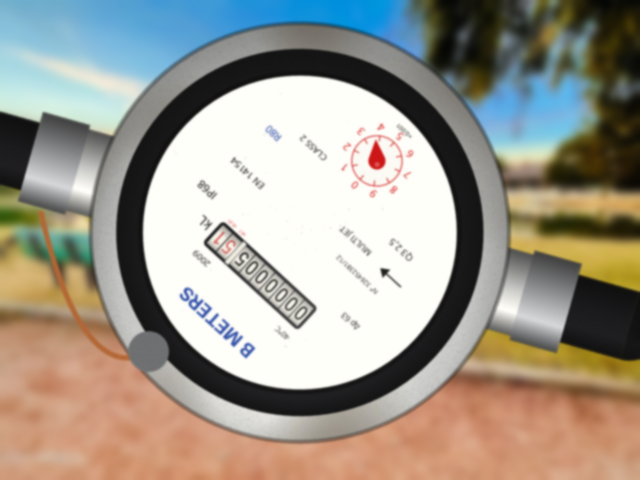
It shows value=5.513 unit=kL
